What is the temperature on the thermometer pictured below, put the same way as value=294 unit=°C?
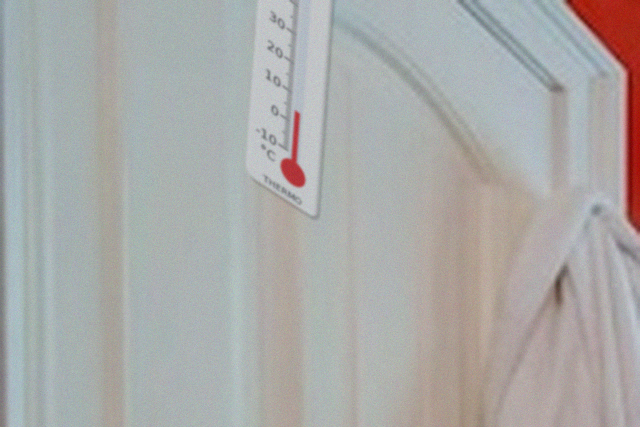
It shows value=5 unit=°C
